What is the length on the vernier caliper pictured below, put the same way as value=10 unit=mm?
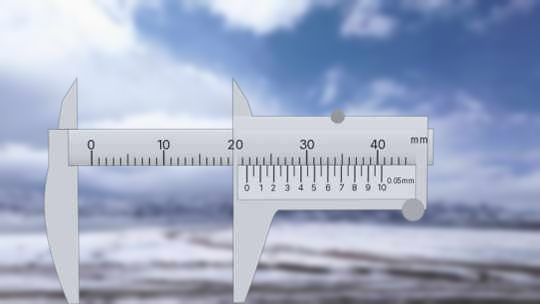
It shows value=21.6 unit=mm
